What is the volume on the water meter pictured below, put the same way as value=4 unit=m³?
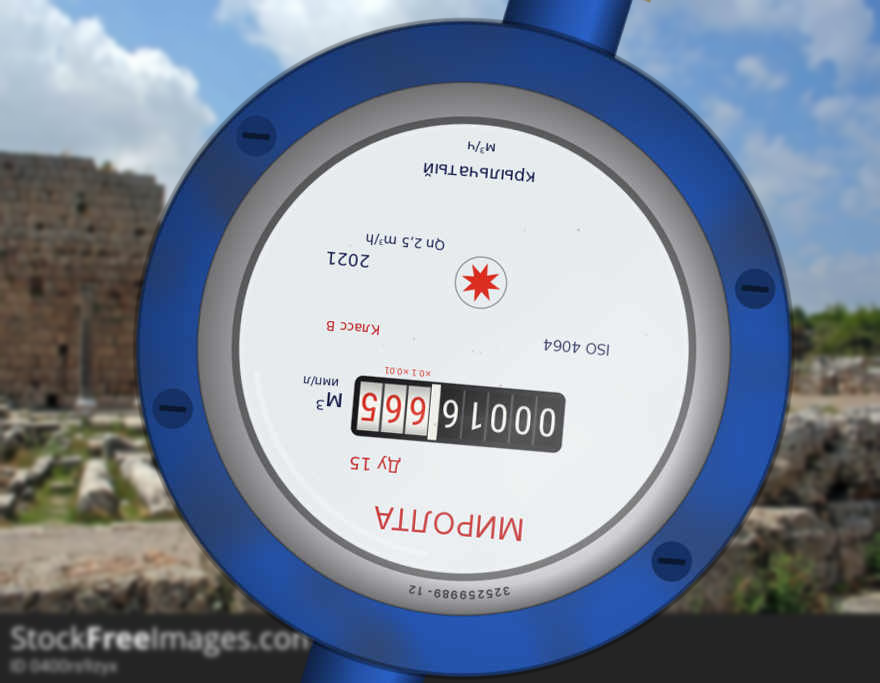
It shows value=16.665 unit=m³
